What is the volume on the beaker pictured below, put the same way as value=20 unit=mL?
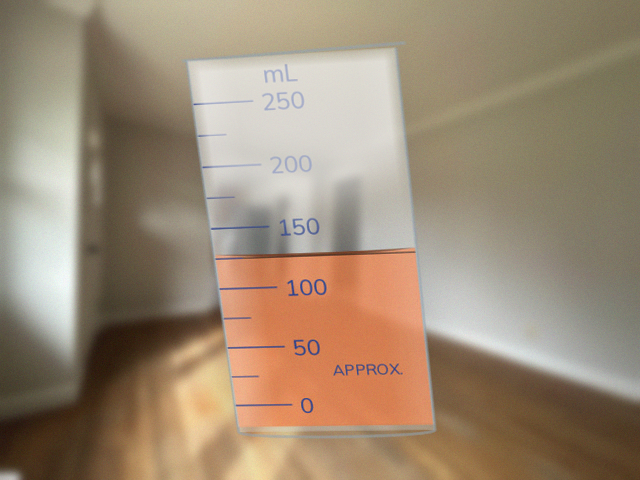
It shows value=125 unit=mL
